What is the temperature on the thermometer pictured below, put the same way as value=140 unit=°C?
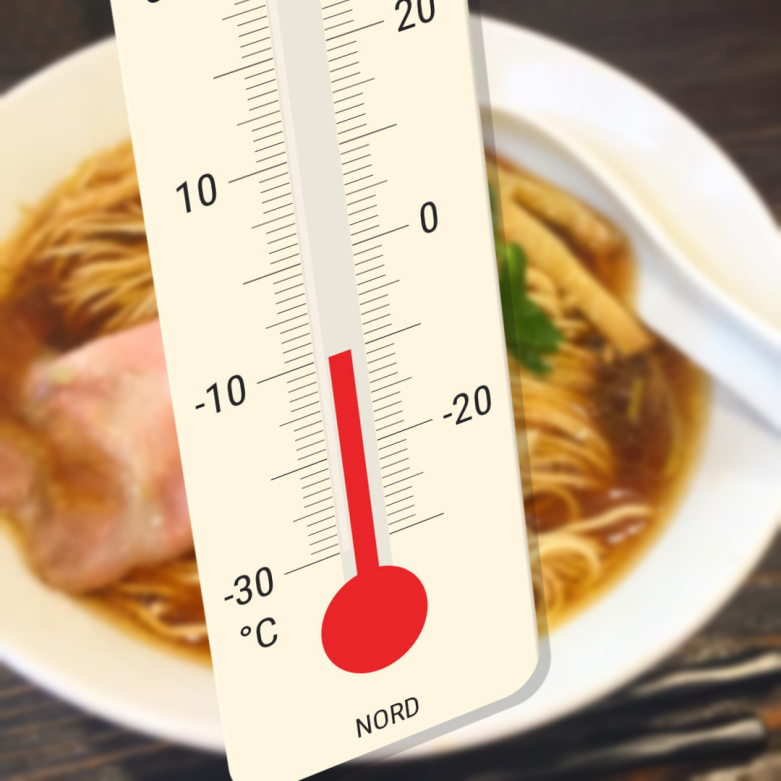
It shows value=-10 unit=°C
